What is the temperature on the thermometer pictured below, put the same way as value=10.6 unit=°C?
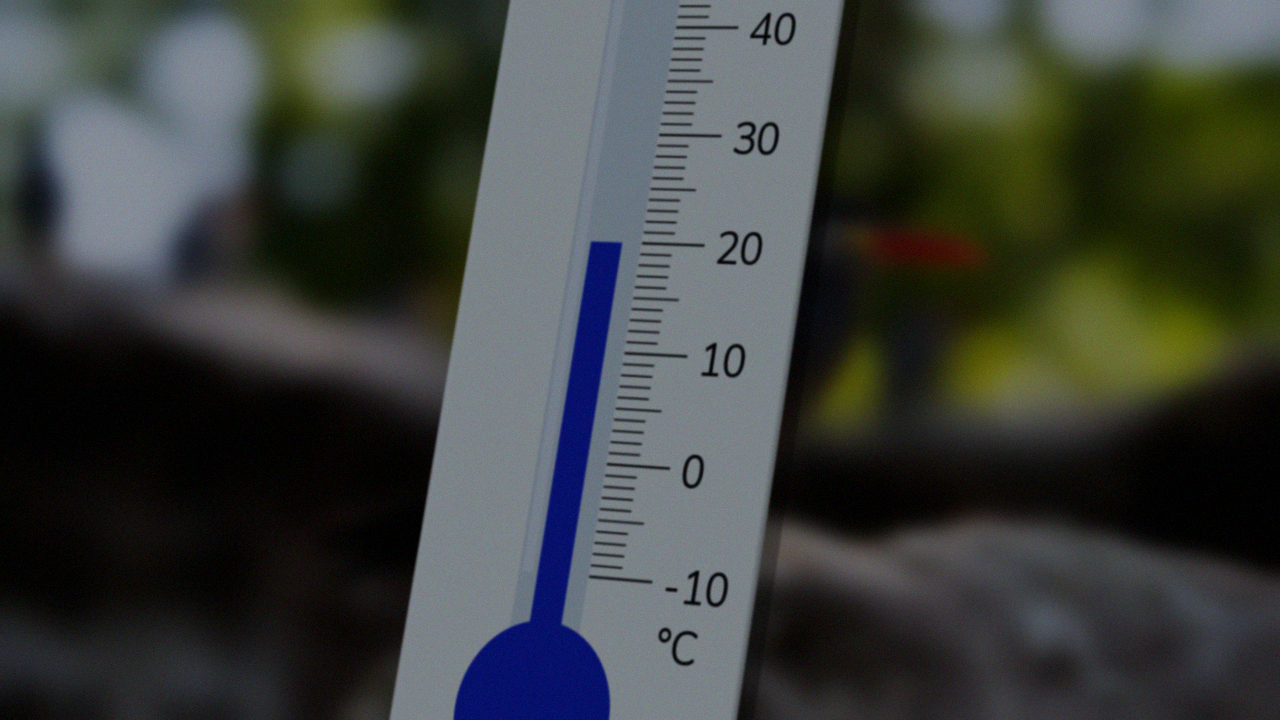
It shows value=20 unit=°C
